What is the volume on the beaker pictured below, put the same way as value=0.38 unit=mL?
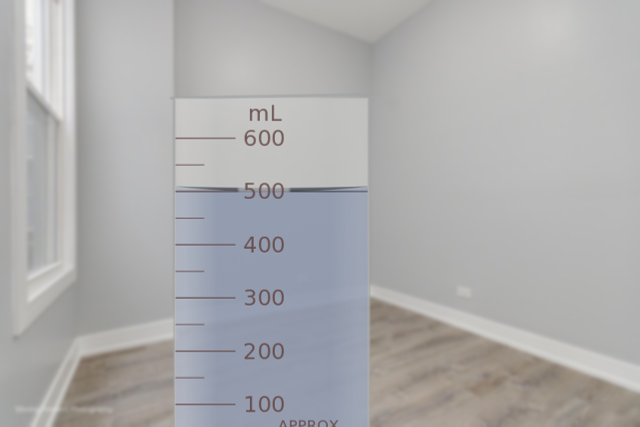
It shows value=500 unit=mL
